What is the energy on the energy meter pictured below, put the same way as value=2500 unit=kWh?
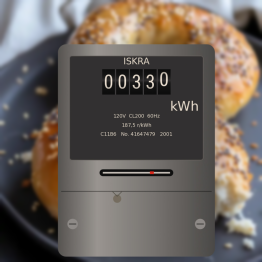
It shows value=330 unit=kWh
